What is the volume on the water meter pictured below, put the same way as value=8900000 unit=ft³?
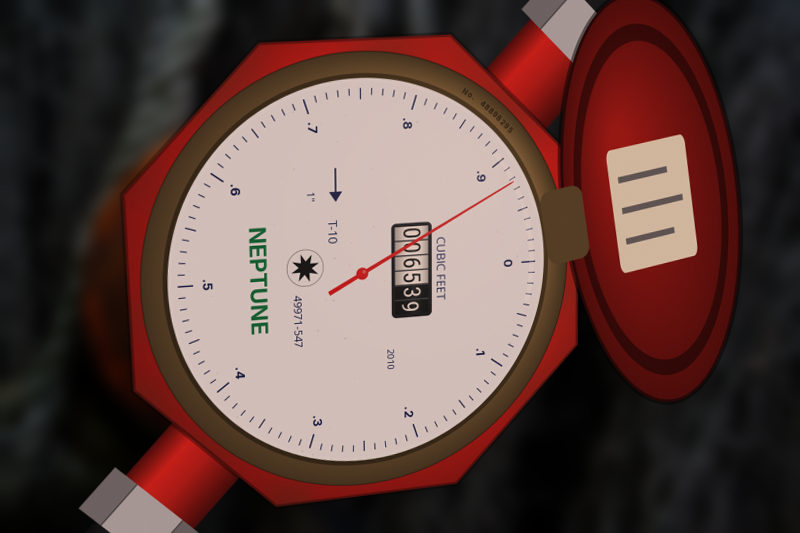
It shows value=6538.92 unit=ft³
